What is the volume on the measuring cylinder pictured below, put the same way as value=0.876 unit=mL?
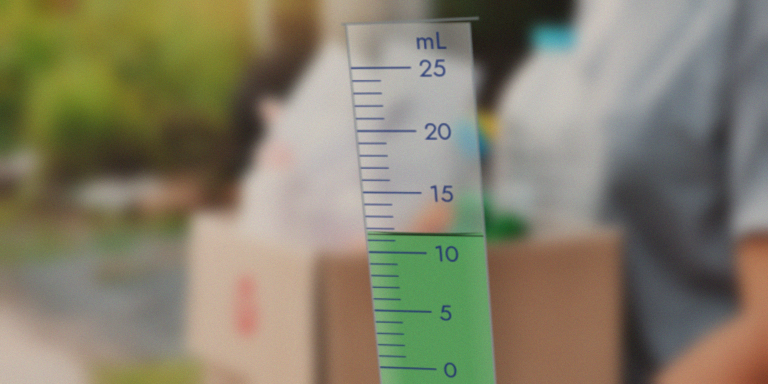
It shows value=11.5 unit=mL
